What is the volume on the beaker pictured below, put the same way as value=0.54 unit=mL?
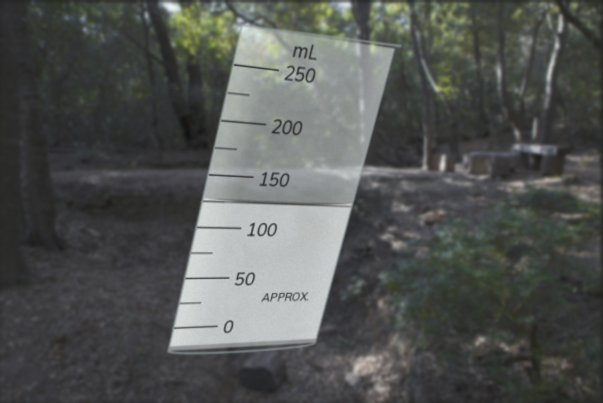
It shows value=125 unit=mL
